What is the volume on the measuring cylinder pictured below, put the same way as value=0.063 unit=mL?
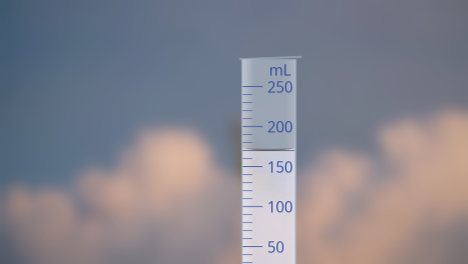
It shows value=170 unit=mL
